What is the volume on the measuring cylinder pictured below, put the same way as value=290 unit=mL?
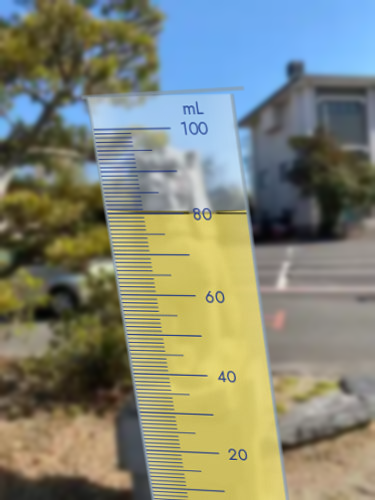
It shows value=80 unit=mL
